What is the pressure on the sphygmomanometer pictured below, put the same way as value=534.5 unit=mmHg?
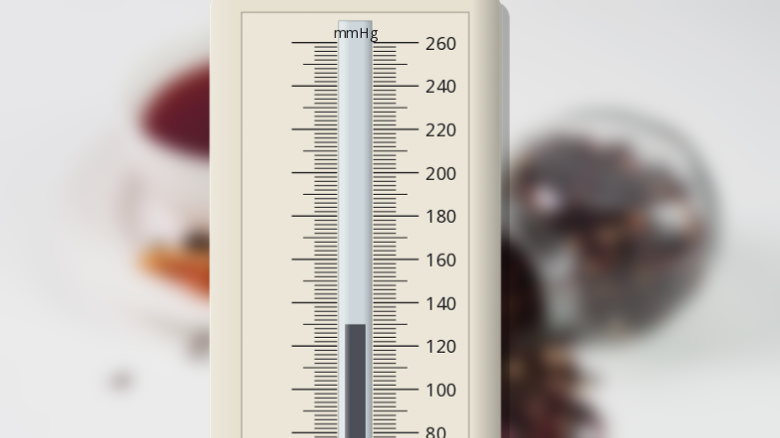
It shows value=130 unit=mmHg
